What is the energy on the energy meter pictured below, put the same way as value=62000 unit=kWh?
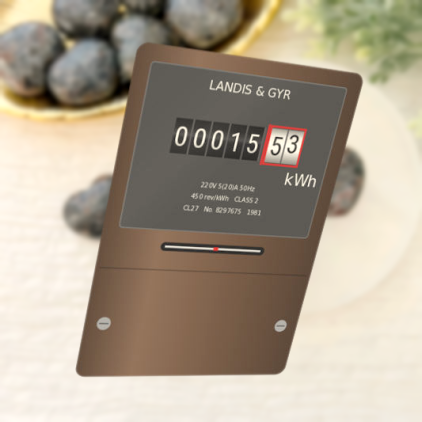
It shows value=15.53 unit=kWh
